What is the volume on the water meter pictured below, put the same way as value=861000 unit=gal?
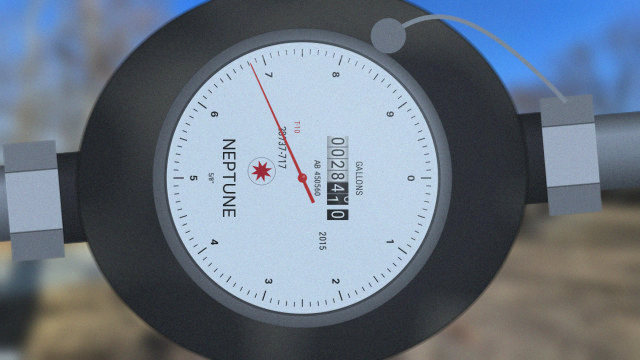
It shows value=28406.8 unit=gal
